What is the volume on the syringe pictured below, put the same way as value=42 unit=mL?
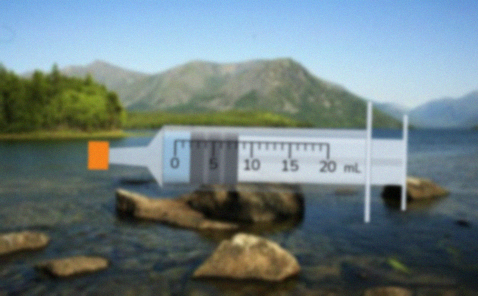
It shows value=2 unit=mL
